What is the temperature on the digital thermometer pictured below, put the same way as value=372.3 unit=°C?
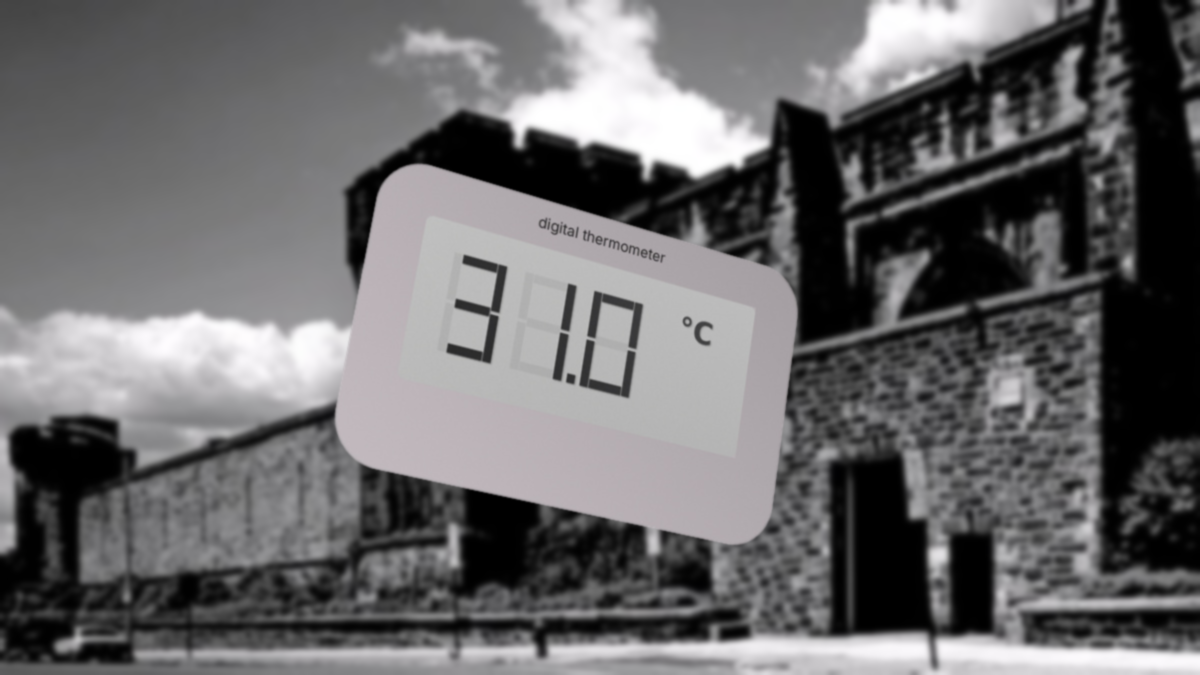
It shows value=31.0 unit=°C
